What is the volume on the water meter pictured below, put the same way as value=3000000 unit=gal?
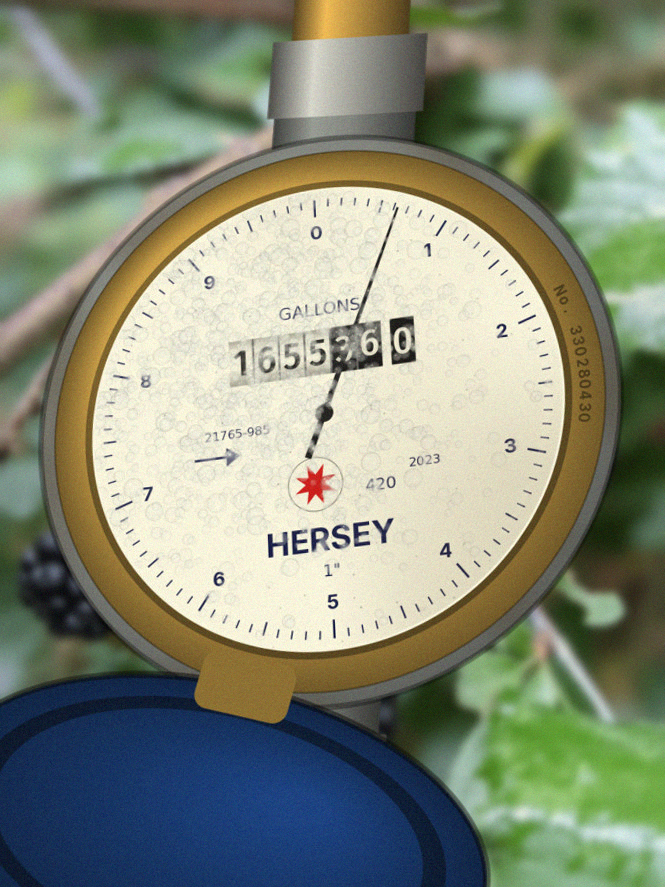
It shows value=1655360.6 unit=gal
